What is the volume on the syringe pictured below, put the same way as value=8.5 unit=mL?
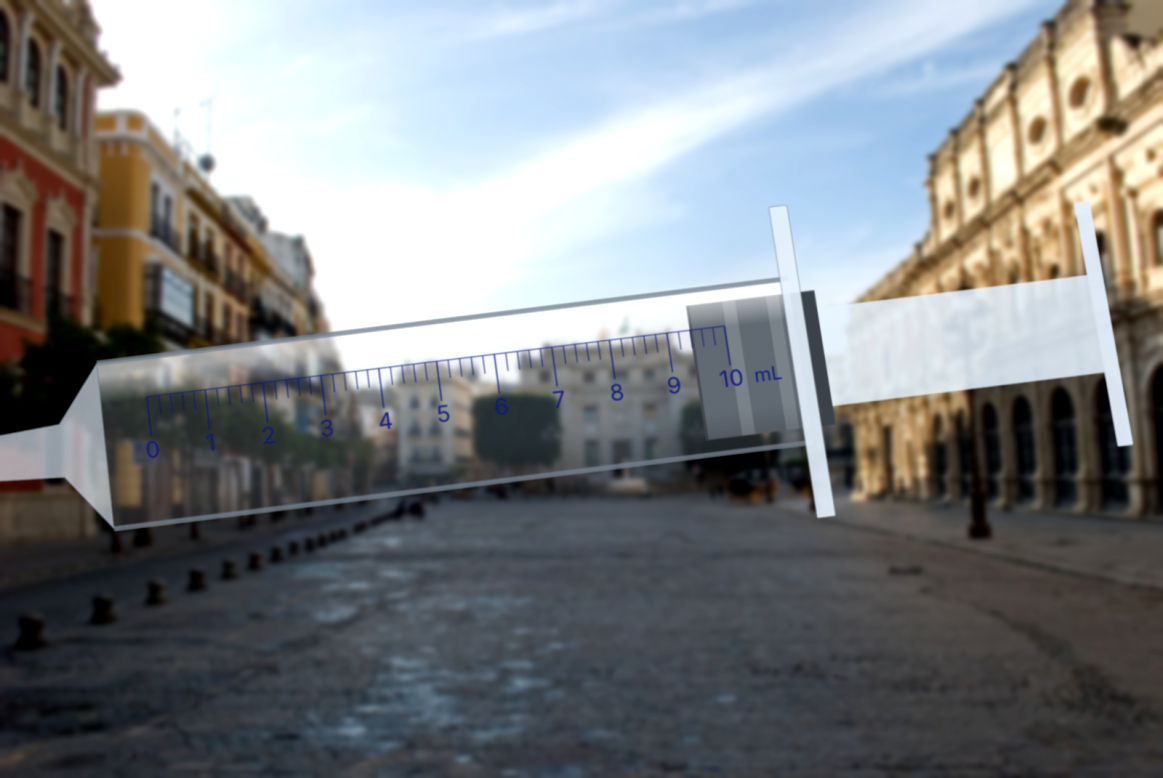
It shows value=9.4 unit=mL
